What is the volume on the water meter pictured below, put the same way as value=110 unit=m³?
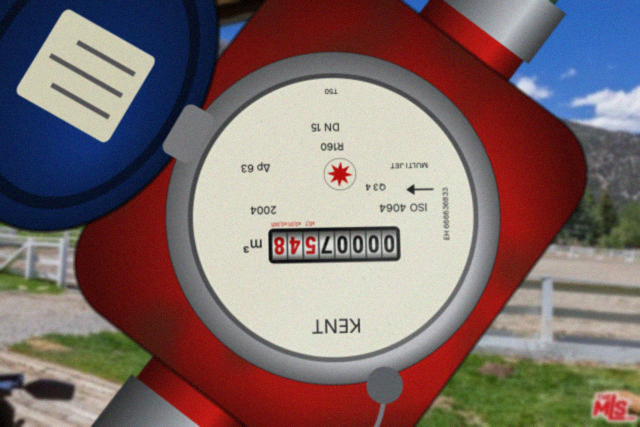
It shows value=7.548 unit=m³
